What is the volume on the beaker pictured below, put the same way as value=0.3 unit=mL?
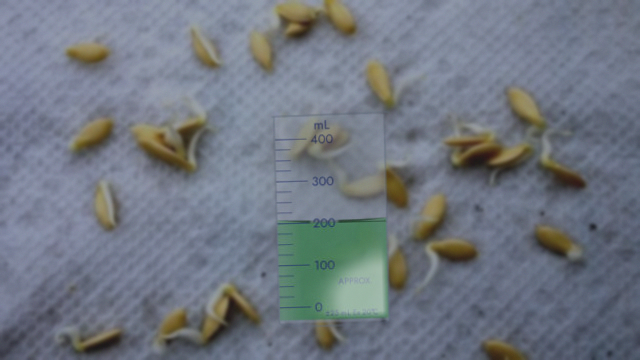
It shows value=200 unit=mL
